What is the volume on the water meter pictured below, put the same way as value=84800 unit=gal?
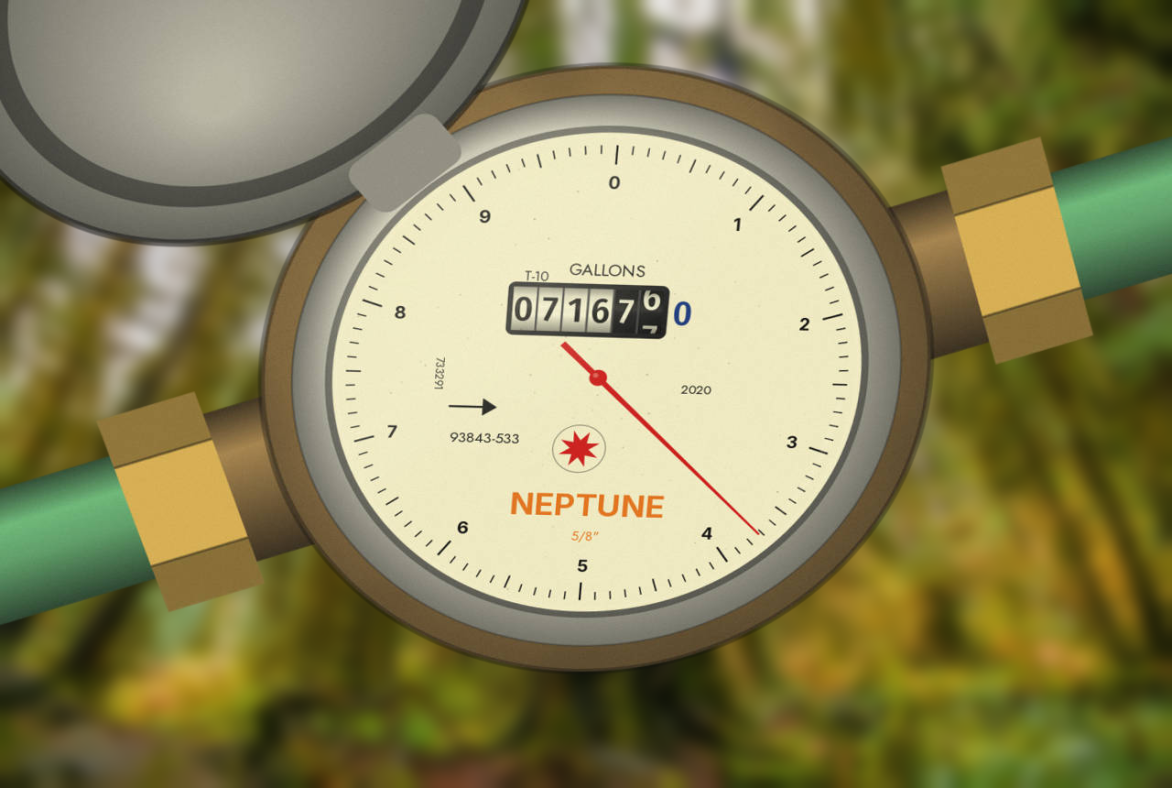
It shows value=716763.7 unit=gal
